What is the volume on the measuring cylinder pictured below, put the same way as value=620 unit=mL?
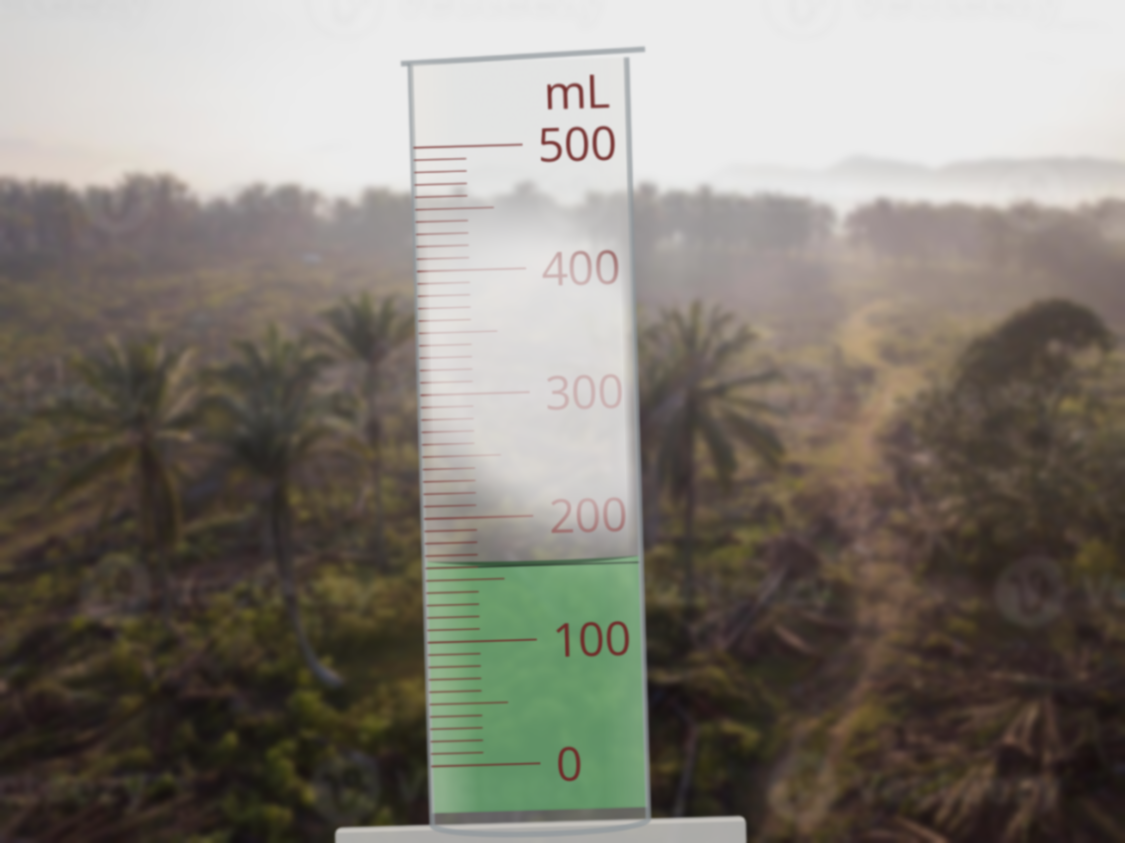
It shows value=160 unit=mL
